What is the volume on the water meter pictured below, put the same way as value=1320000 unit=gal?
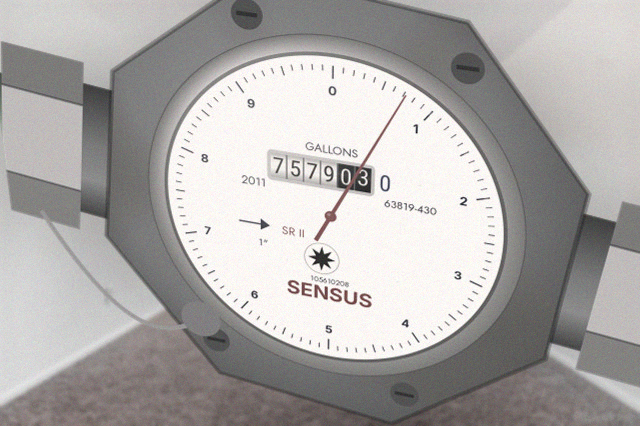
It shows value=7579030.7 unit=gal
